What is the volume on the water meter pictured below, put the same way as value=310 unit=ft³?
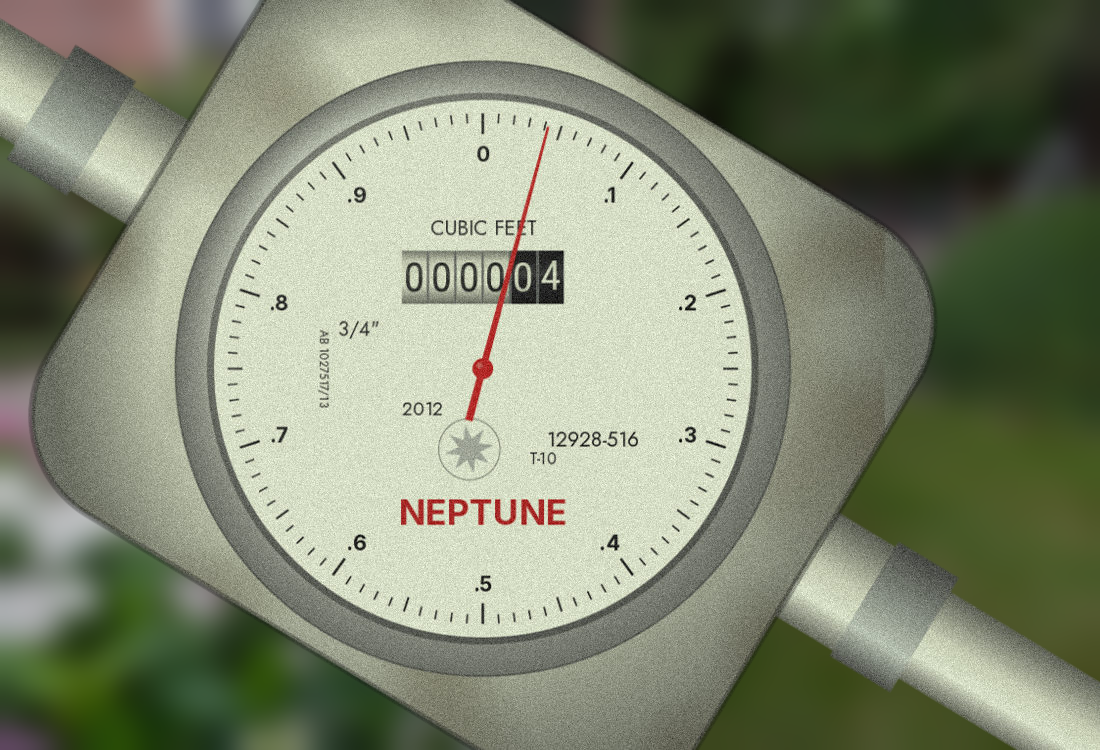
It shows value=4.04 unit=ft³
